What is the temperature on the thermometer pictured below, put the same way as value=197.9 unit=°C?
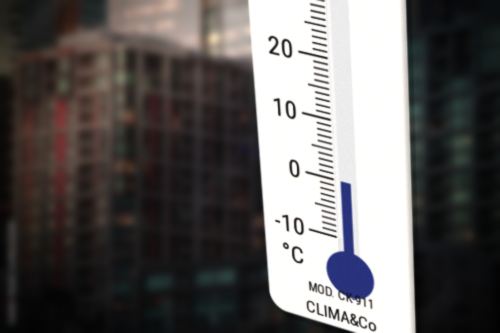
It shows value=0 unit=°C
